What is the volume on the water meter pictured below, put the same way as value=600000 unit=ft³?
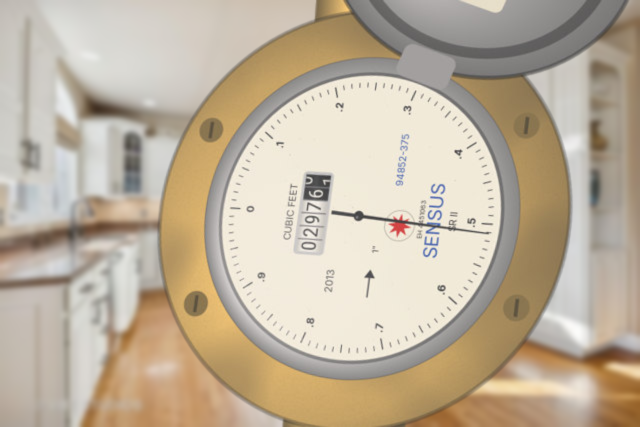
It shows value=29760.51 unit=ft³
